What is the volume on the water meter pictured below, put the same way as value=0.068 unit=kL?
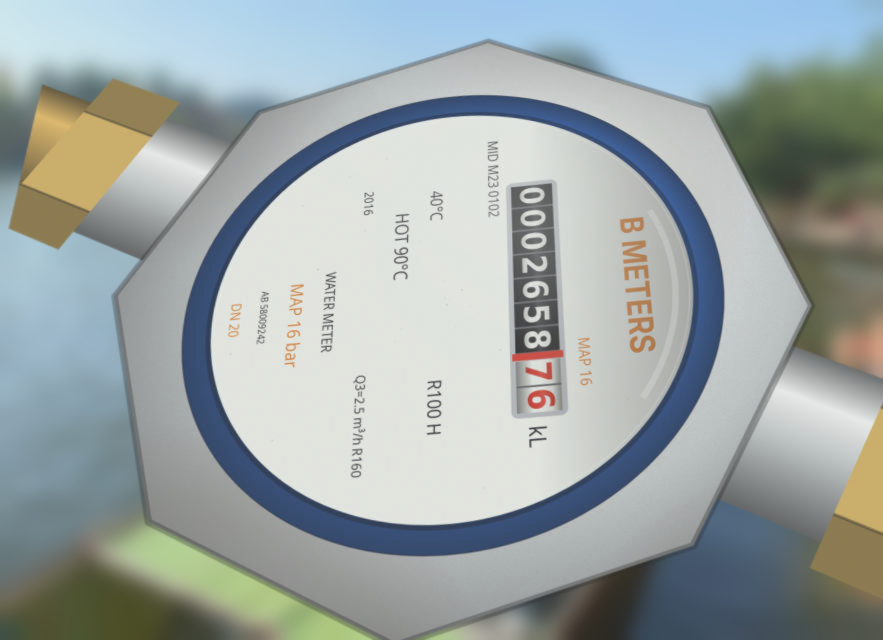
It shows value=2658.76 unit=kL
